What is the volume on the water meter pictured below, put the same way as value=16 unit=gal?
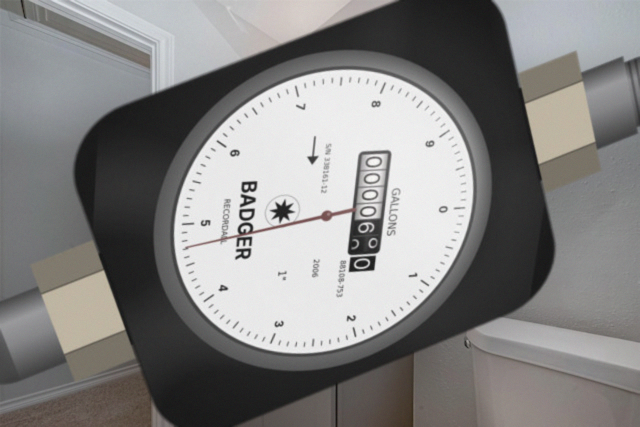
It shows value=684.7 unit=gal
